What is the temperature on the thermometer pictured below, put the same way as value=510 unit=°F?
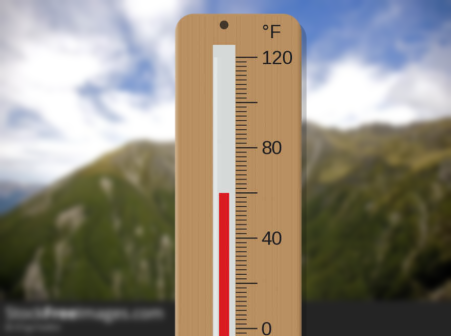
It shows value=60 unit=°F
